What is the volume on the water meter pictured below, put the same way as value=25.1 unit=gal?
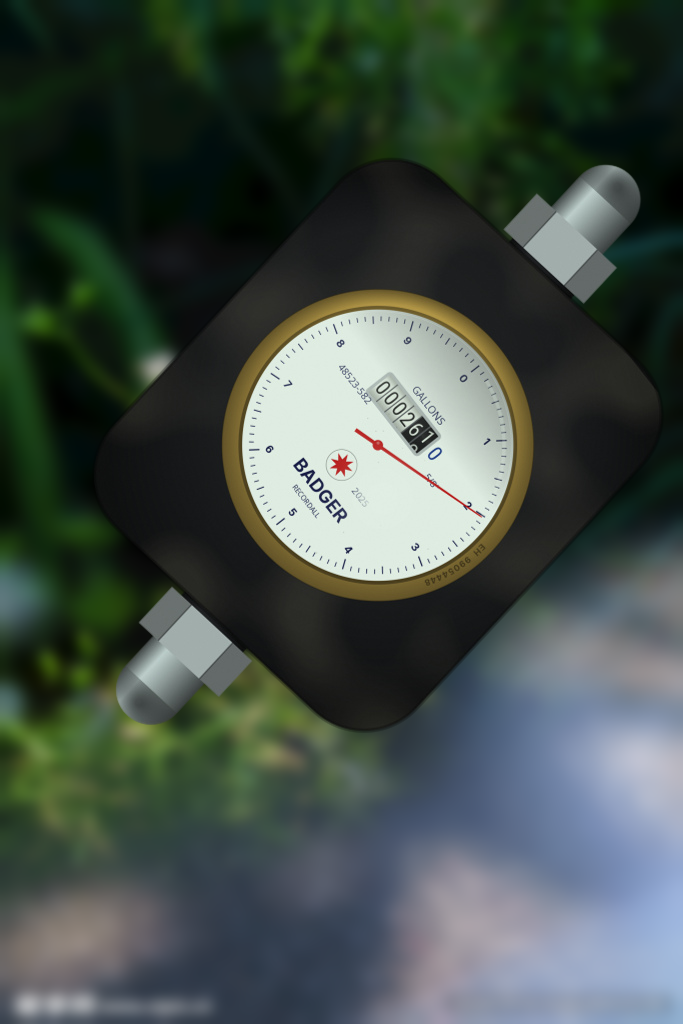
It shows value=2612.0 unit=gal
